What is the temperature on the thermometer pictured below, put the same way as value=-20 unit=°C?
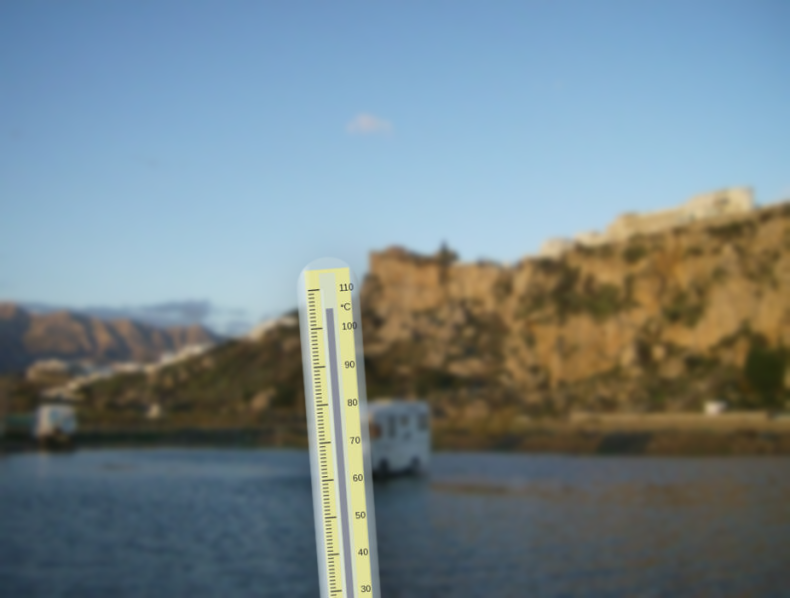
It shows value=105 unit=°C
